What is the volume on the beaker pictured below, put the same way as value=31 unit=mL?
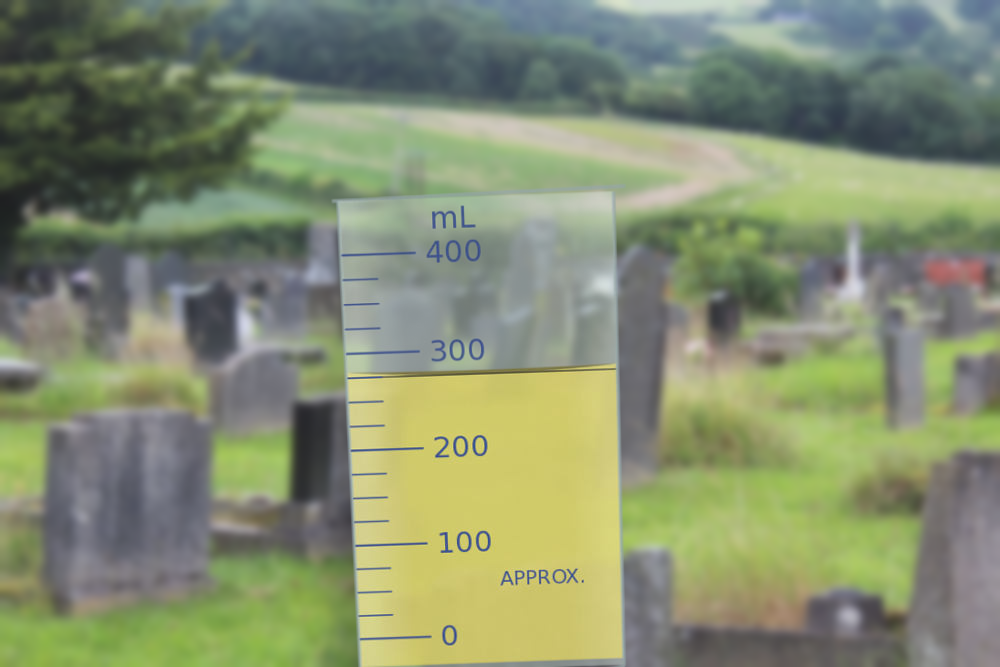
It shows value=275 unit=mL
